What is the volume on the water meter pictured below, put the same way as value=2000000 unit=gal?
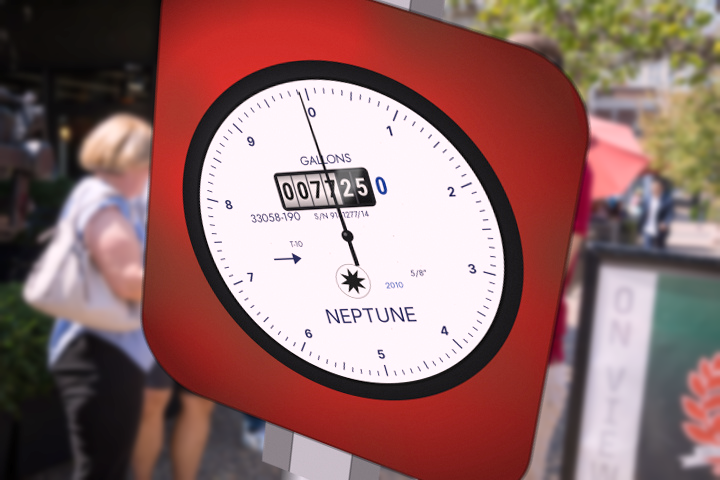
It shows value=77249.9 unit=gal
